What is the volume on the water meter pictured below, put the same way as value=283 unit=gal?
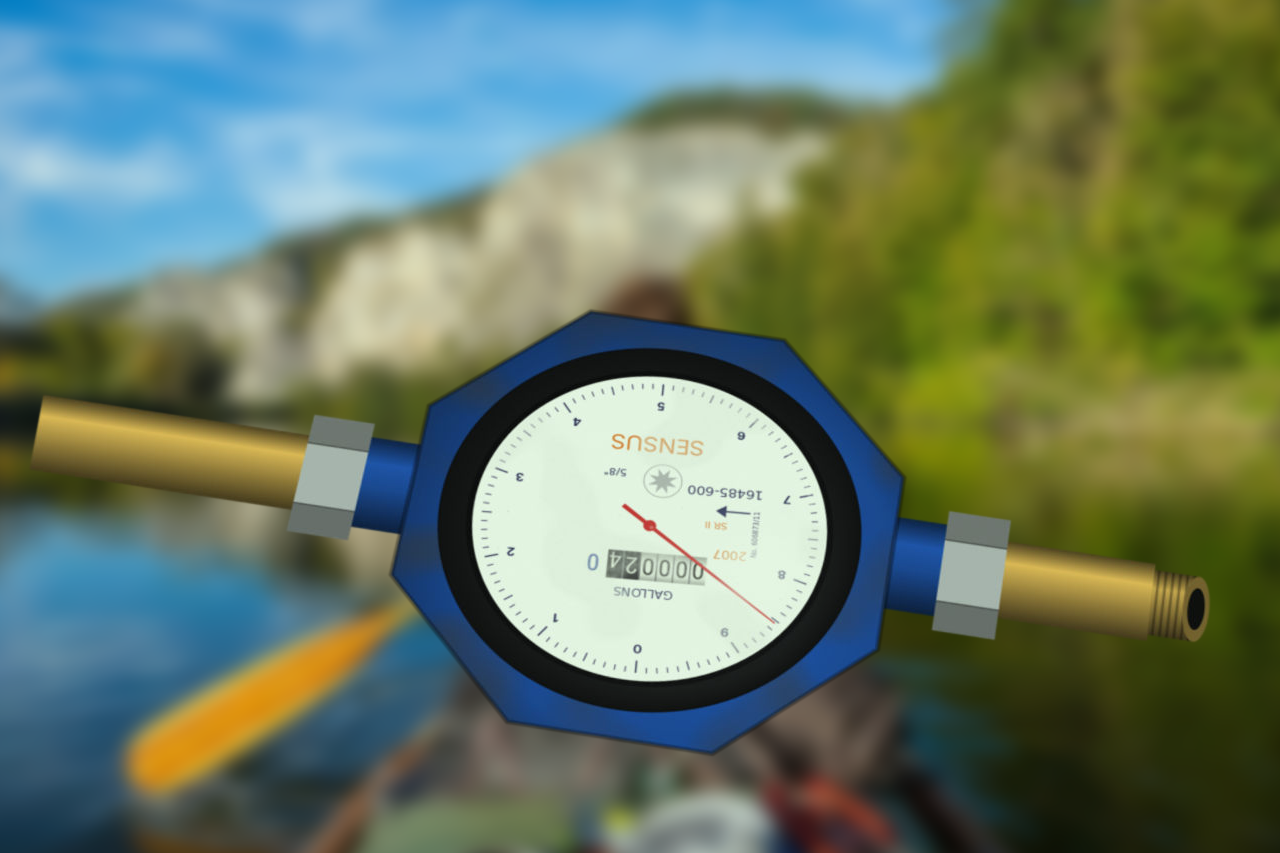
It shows value=238.5 unit=gal
